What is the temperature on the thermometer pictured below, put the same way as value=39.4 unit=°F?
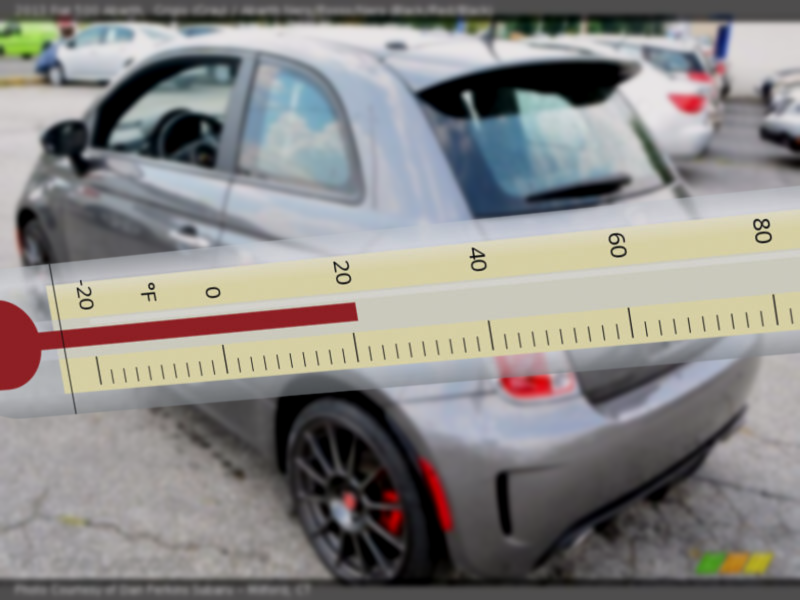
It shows value=21 unit=°F
